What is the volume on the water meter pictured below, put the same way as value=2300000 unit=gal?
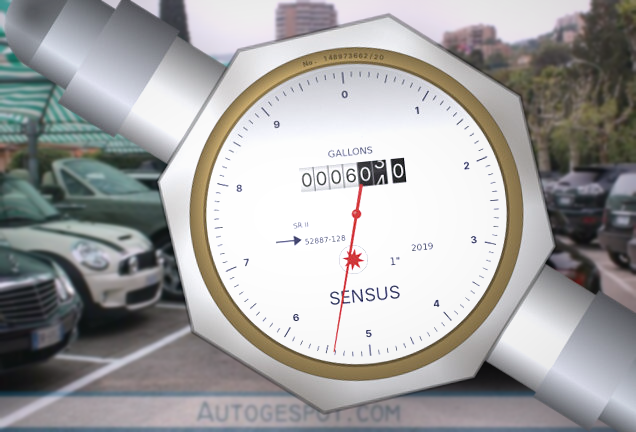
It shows value=6035.4 unit=gal
